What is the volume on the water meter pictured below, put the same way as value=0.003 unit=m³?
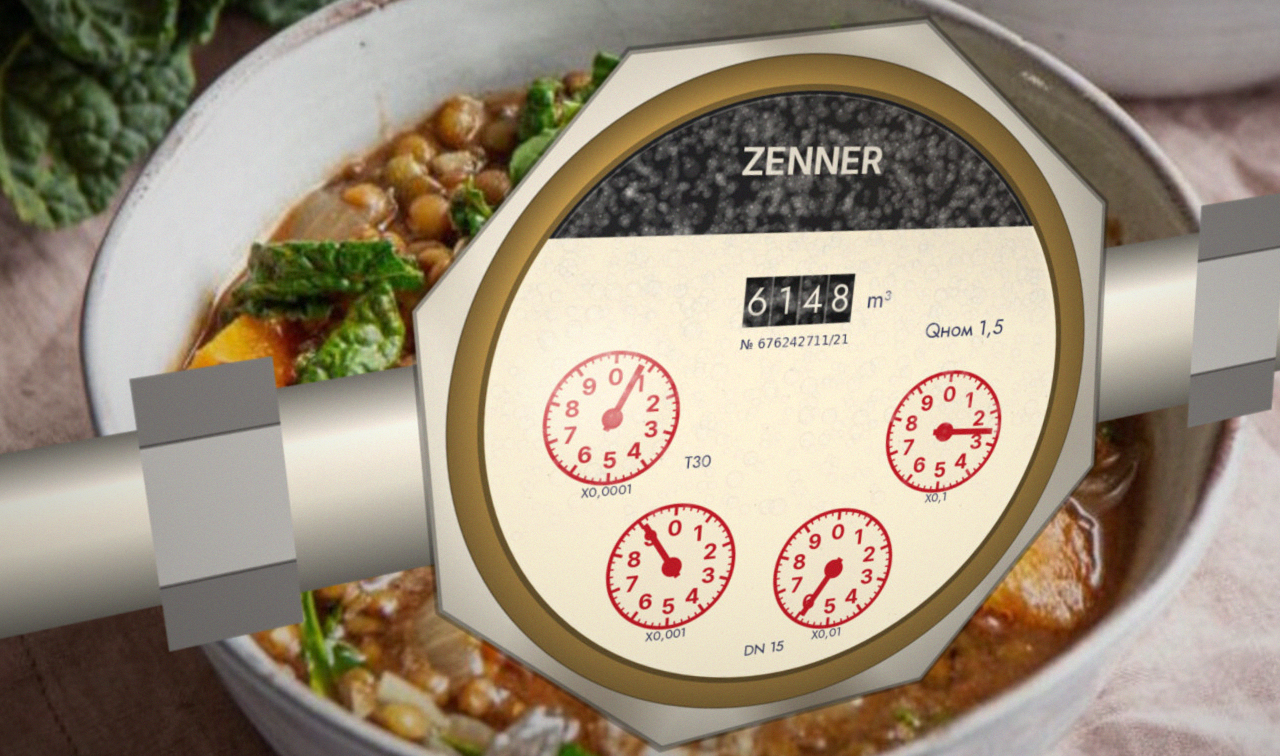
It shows value=6148.2590 unit=m³
